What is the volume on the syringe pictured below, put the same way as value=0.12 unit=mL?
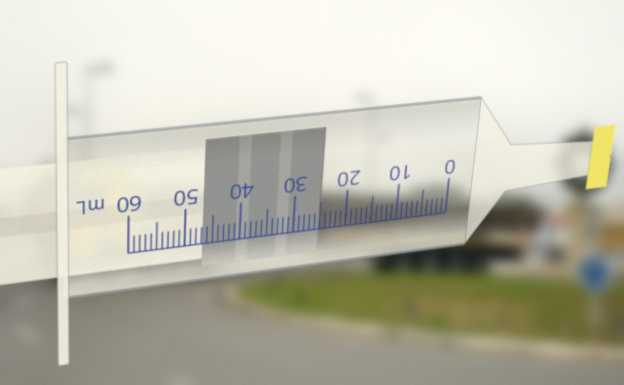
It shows value=25 unit=mL
